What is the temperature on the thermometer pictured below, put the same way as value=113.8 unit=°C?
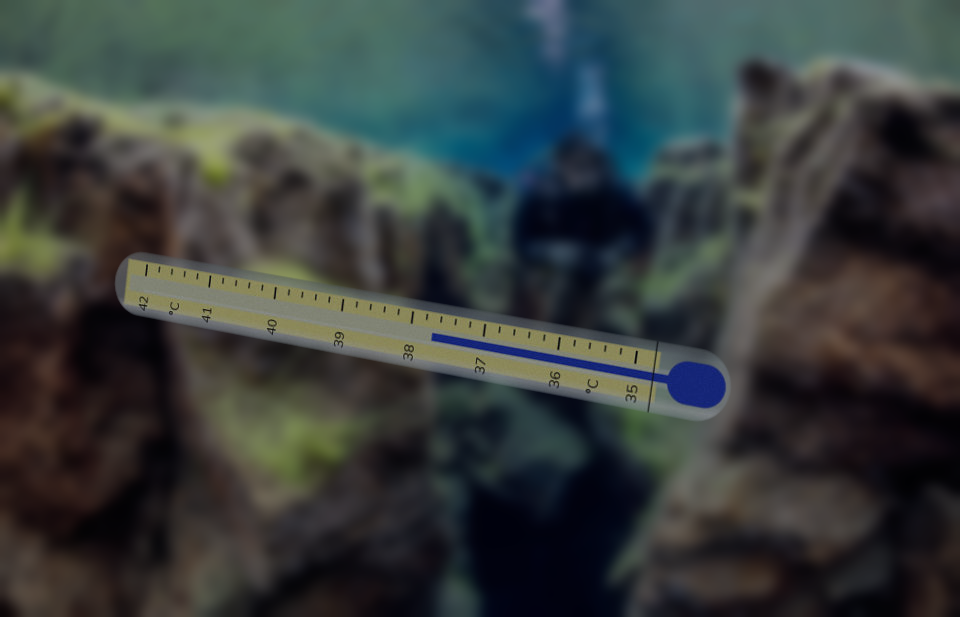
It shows value=37.7 unit=°C
